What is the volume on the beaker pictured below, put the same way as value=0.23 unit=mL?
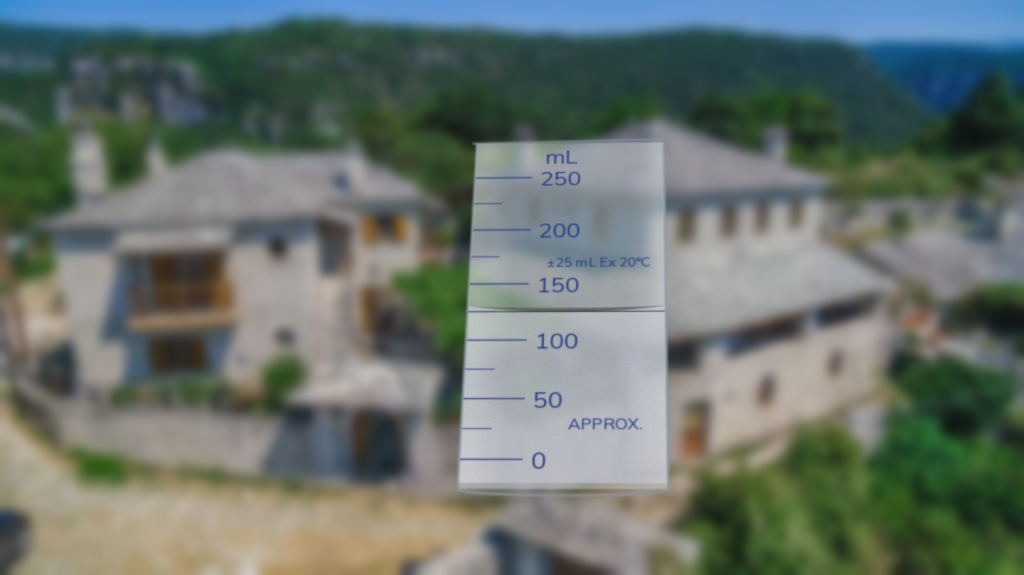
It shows value=125 unit=mL
